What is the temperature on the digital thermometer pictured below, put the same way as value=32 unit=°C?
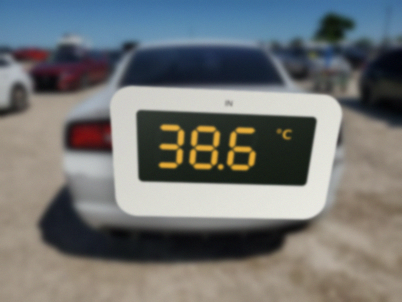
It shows value=38.6 unit=°C
